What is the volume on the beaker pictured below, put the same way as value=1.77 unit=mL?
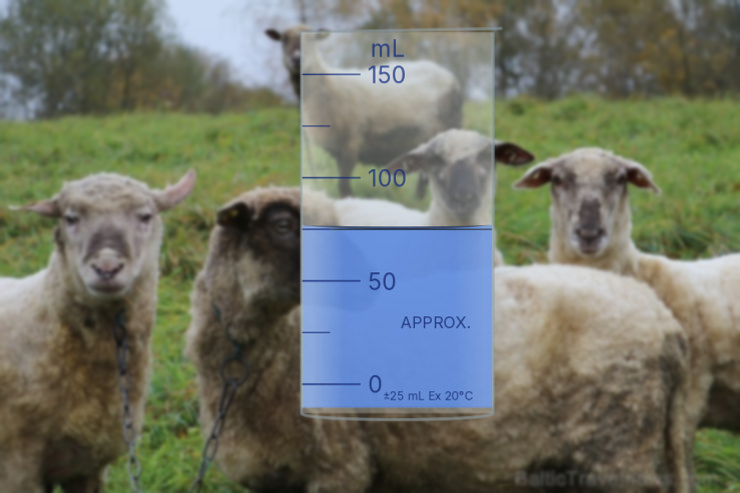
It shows value=75 unit=mL
